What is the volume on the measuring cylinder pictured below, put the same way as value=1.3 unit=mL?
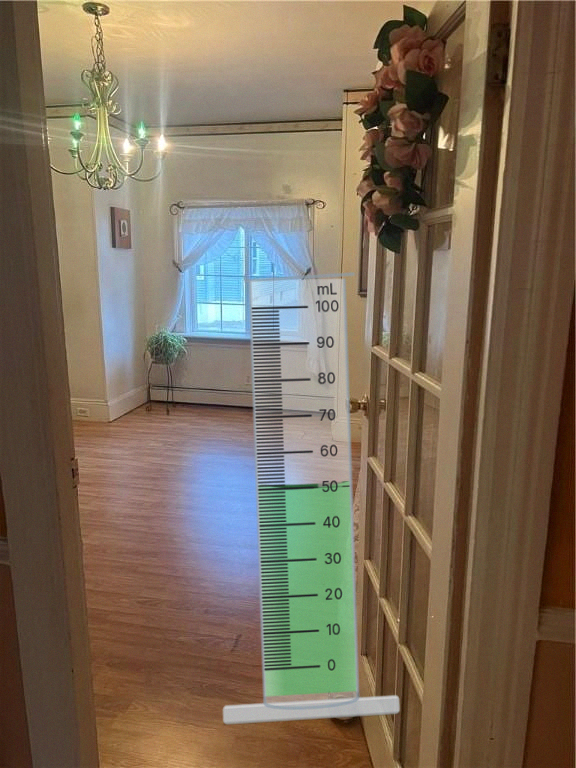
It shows value=50 unit=mL
